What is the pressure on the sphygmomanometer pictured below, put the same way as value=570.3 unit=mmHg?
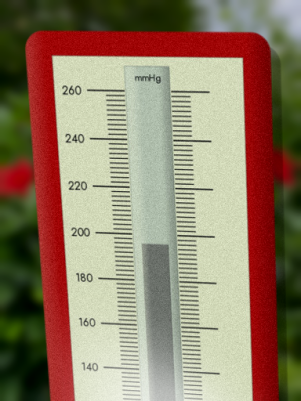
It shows value=196 unit=mmHg
